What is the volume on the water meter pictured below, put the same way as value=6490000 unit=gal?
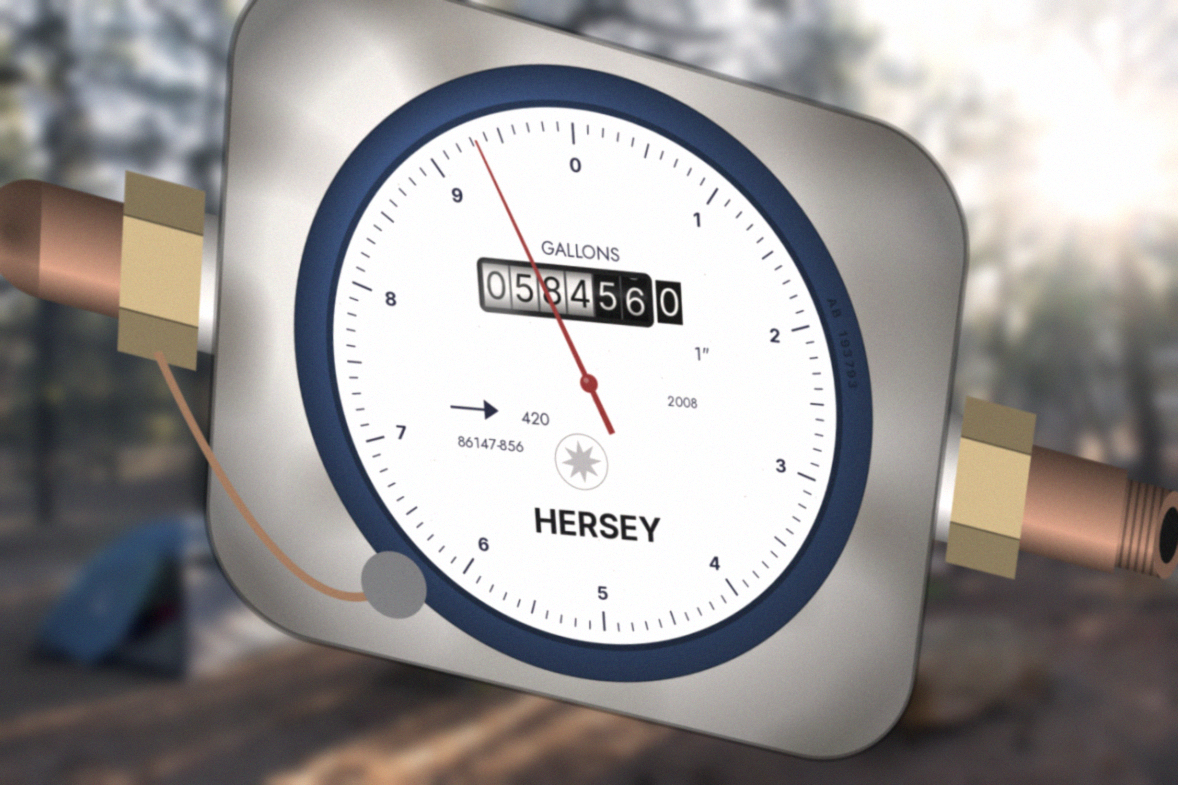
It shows value=584559.3 unit=gal
